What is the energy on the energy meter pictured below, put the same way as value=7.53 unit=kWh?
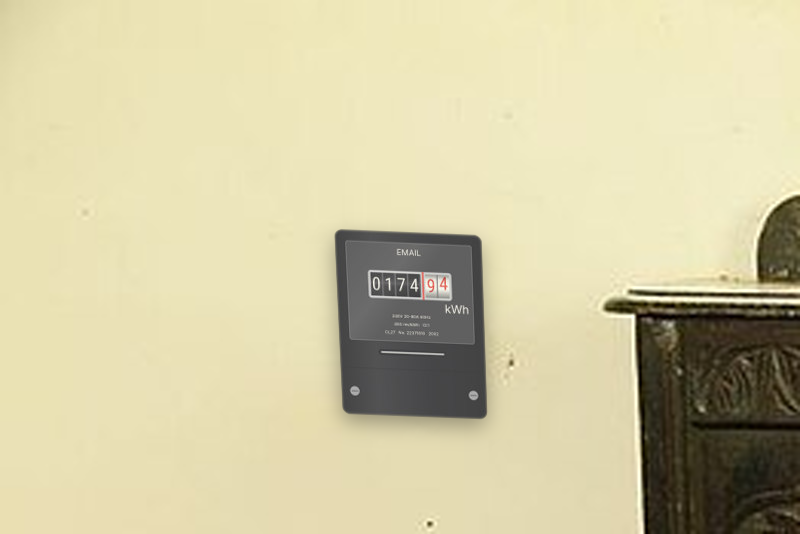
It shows value=174.94 unit=kWh
